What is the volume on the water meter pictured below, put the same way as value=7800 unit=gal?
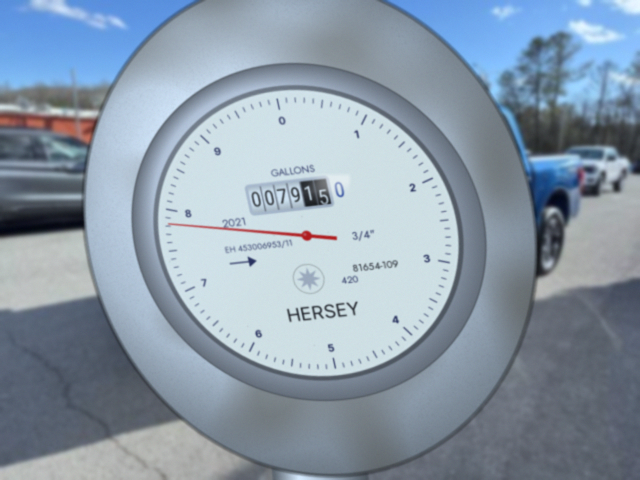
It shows value=79147.8 unit=gal
